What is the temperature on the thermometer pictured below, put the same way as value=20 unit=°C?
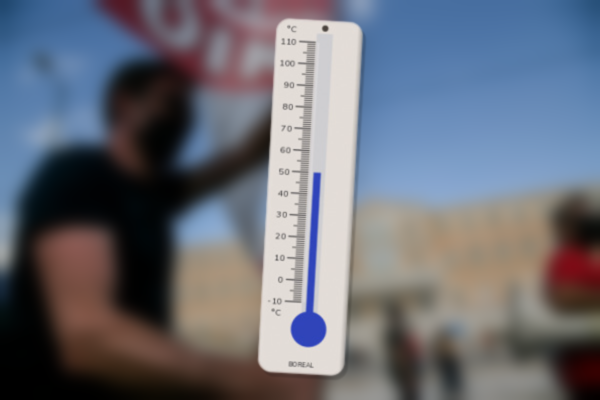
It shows value=50 unit=°C
